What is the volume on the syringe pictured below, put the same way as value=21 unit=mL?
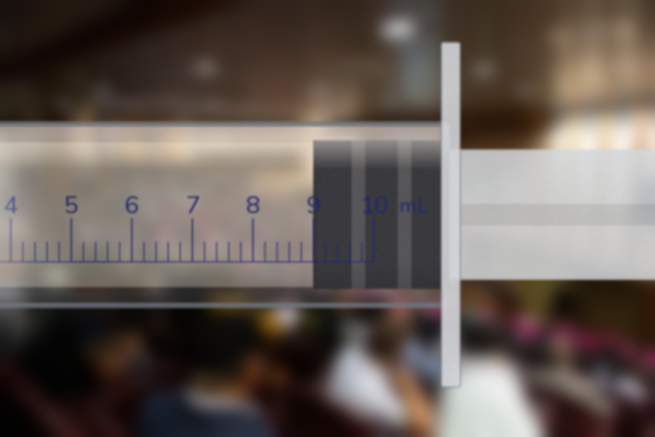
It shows value=9 unit=mL
